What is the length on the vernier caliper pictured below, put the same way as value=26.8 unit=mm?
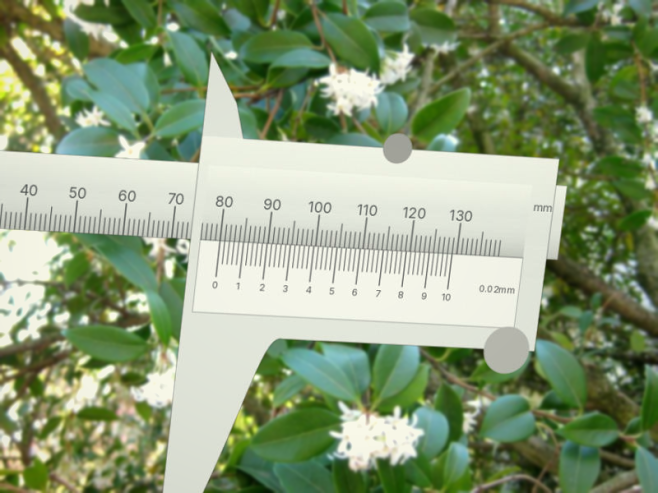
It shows value=80.0 unit=mm
